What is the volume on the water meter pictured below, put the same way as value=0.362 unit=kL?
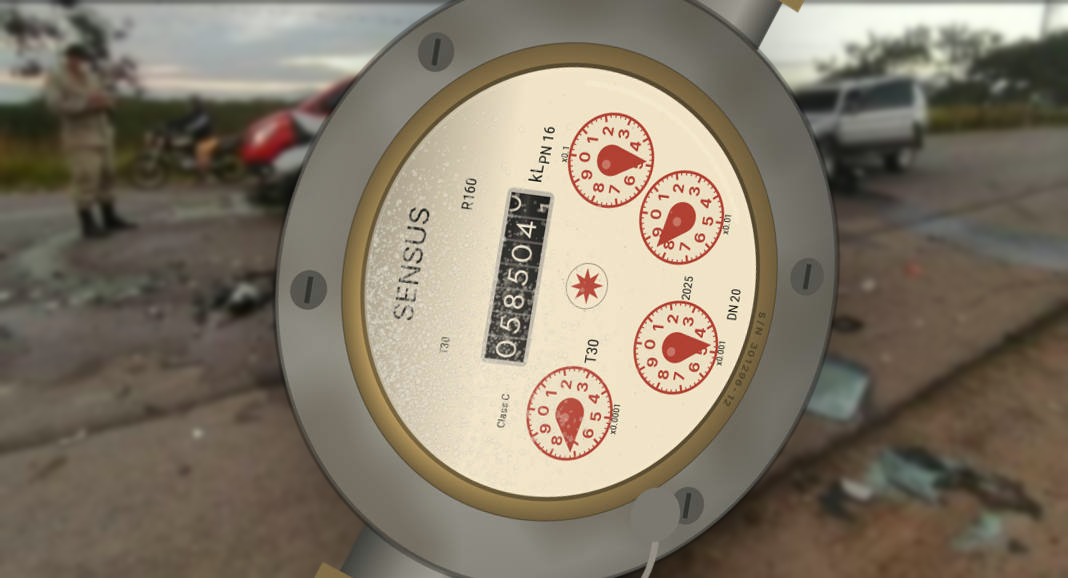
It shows value=585040.4847 unit=kL
